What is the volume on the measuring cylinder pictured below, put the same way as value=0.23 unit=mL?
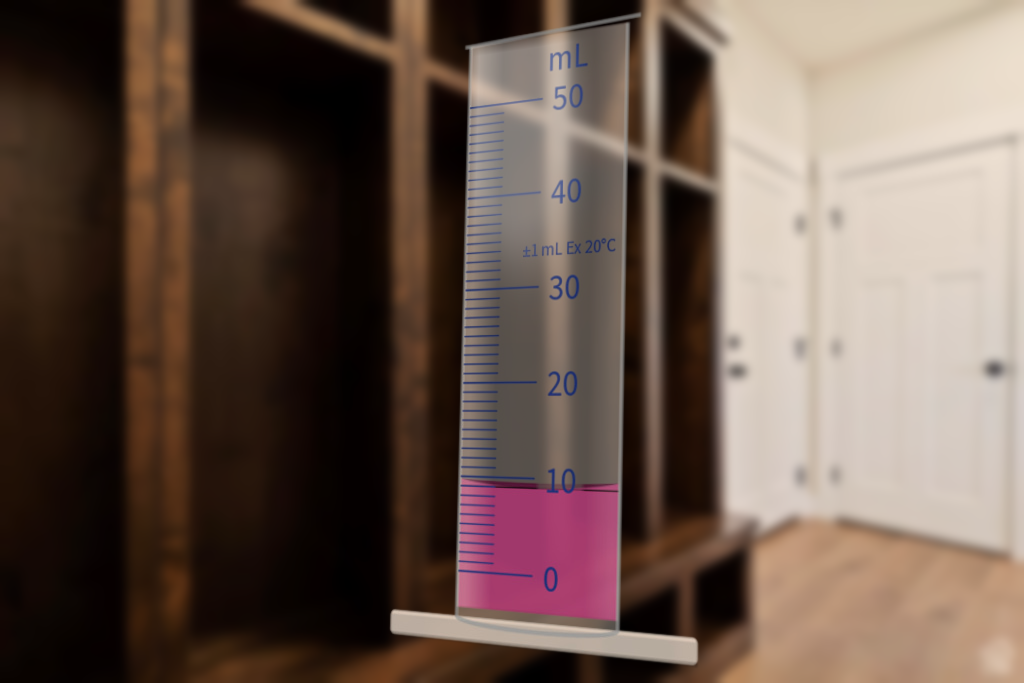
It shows value=9 unit=mL
